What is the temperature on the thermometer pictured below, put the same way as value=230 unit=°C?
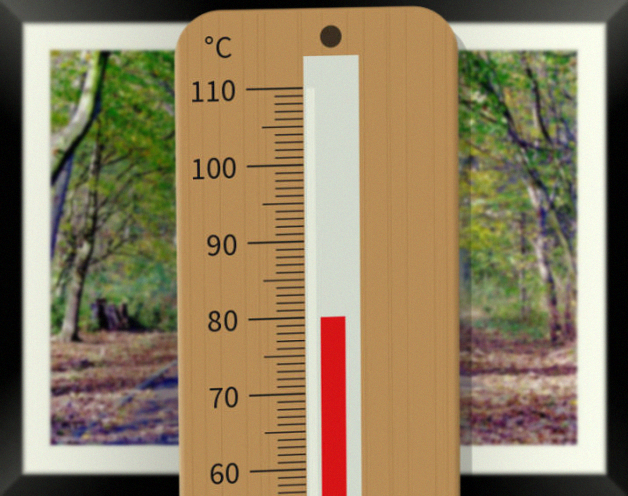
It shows value=80 unit=°C
